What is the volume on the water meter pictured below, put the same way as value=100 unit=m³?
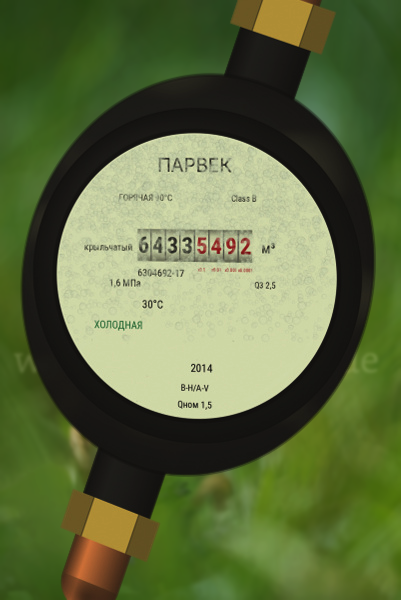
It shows value=6433.5492 unit=m³
